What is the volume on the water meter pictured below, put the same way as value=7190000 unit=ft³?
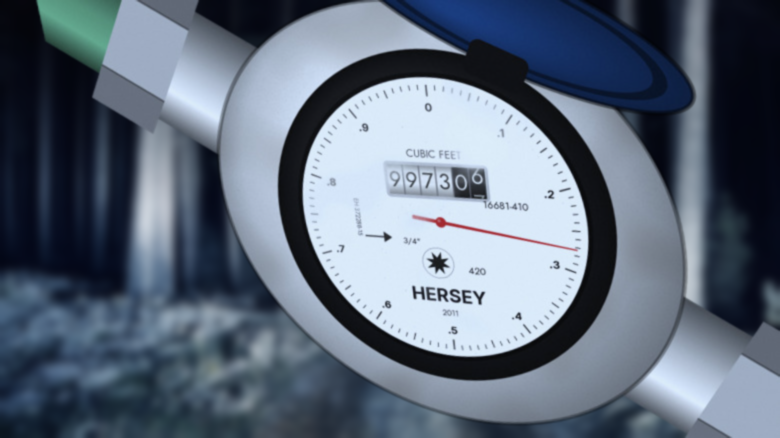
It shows value=997306.27 unit=ft³
